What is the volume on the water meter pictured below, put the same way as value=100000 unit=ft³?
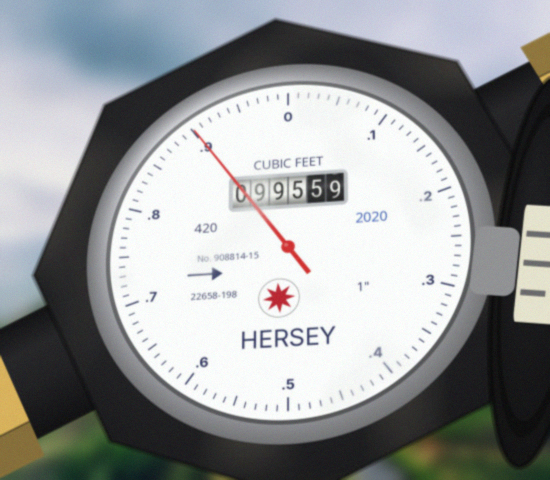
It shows value=99558.90 unit=ft³
